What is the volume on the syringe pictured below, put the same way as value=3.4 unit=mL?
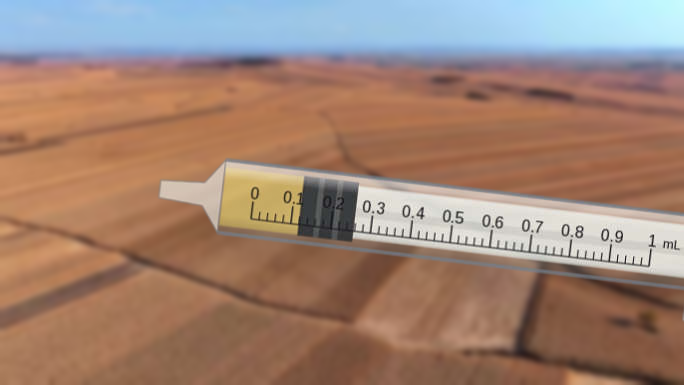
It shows value=0.12 unit=mL
